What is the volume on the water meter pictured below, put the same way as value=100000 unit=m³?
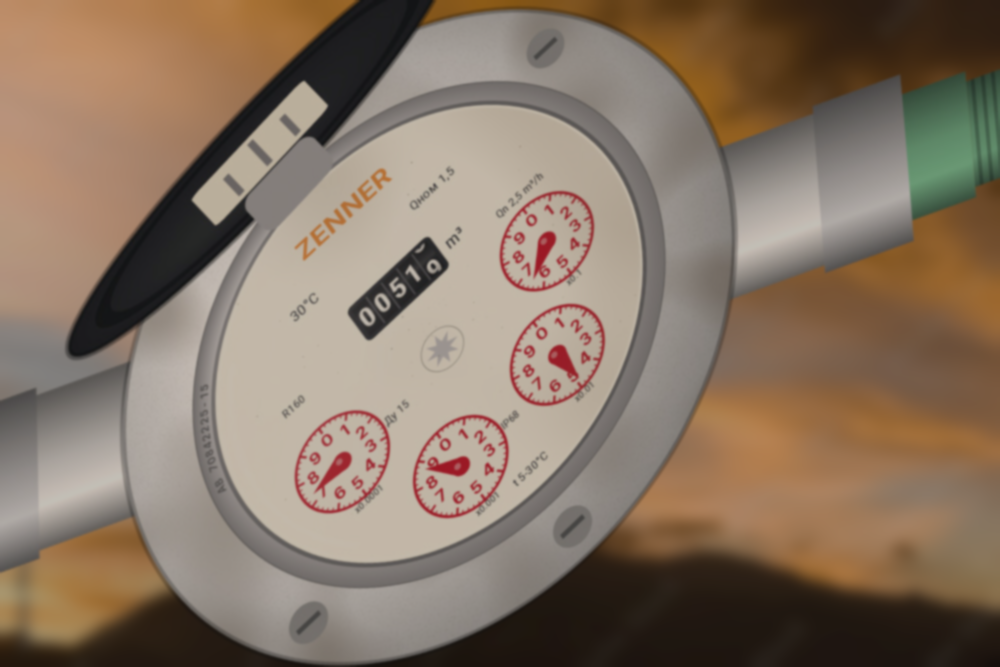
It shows value=518.6487 unit=m³
